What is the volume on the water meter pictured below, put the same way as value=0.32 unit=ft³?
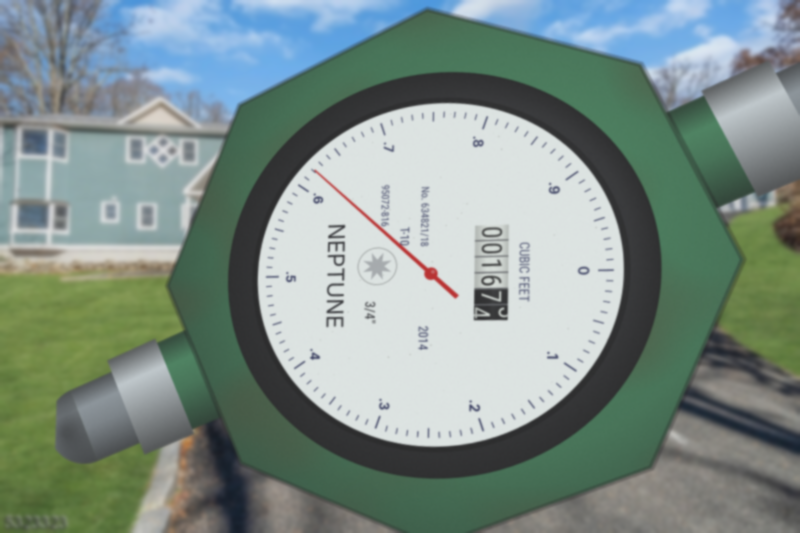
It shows value=1673.62 unit=ft³
